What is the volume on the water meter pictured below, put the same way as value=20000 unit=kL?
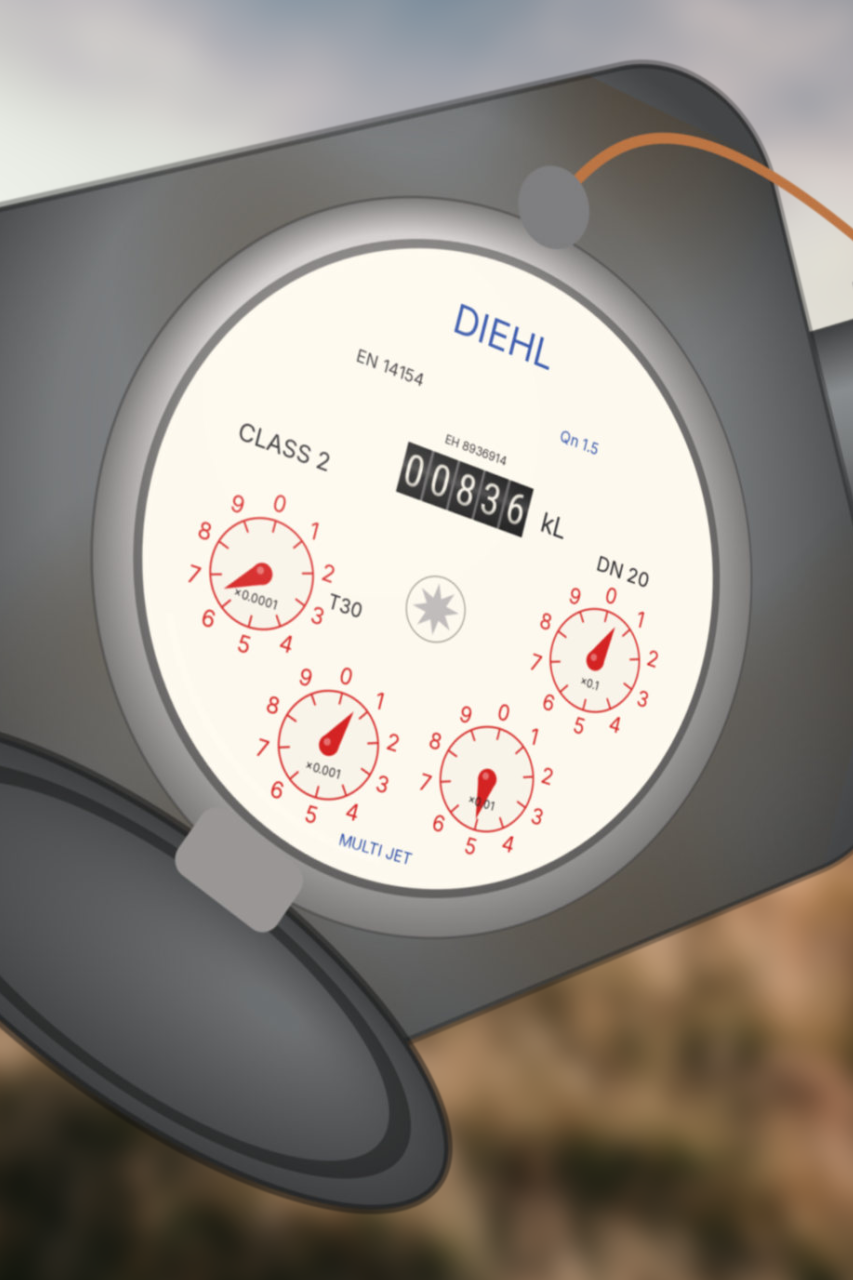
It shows value=836.0506 unit=kL
